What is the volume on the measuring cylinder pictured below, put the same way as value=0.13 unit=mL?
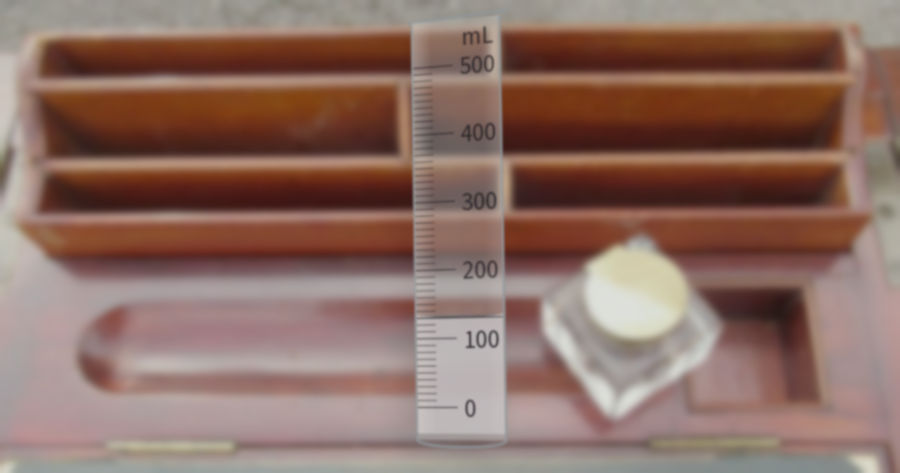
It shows value=130 unit=mL
